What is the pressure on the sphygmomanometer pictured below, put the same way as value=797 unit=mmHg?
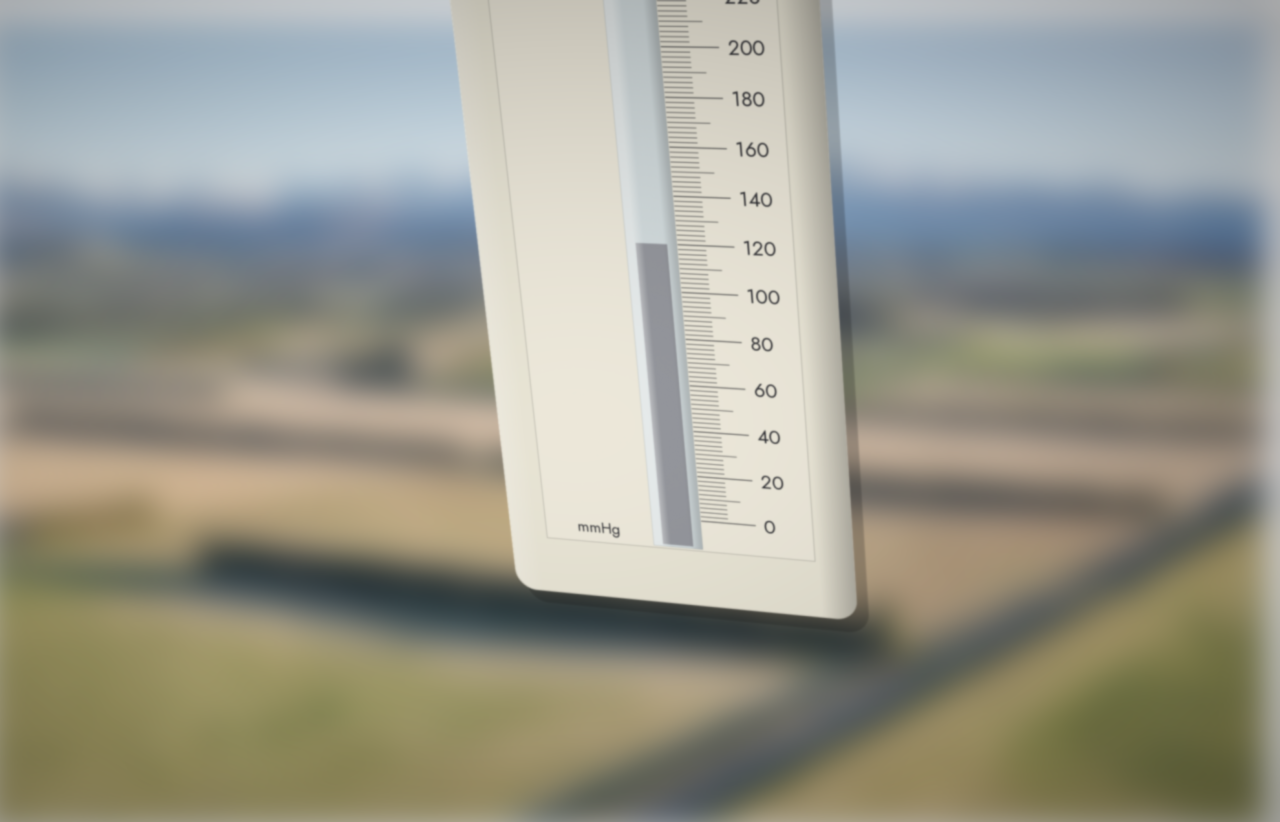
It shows value=120 unit=mmHg
